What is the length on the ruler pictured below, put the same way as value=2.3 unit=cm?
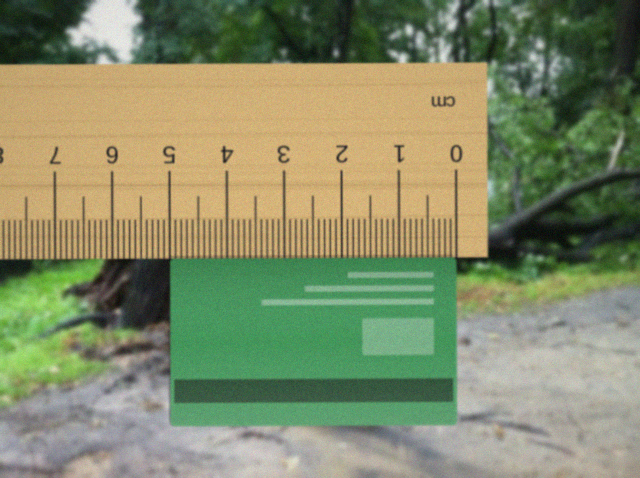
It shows value=5 unit=cm
